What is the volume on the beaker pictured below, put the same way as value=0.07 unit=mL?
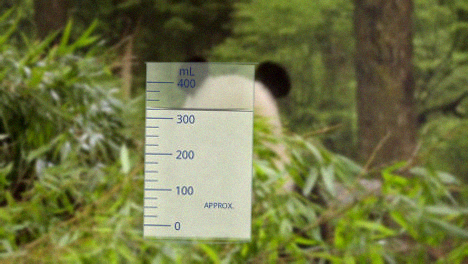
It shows value=325 unit=mL
